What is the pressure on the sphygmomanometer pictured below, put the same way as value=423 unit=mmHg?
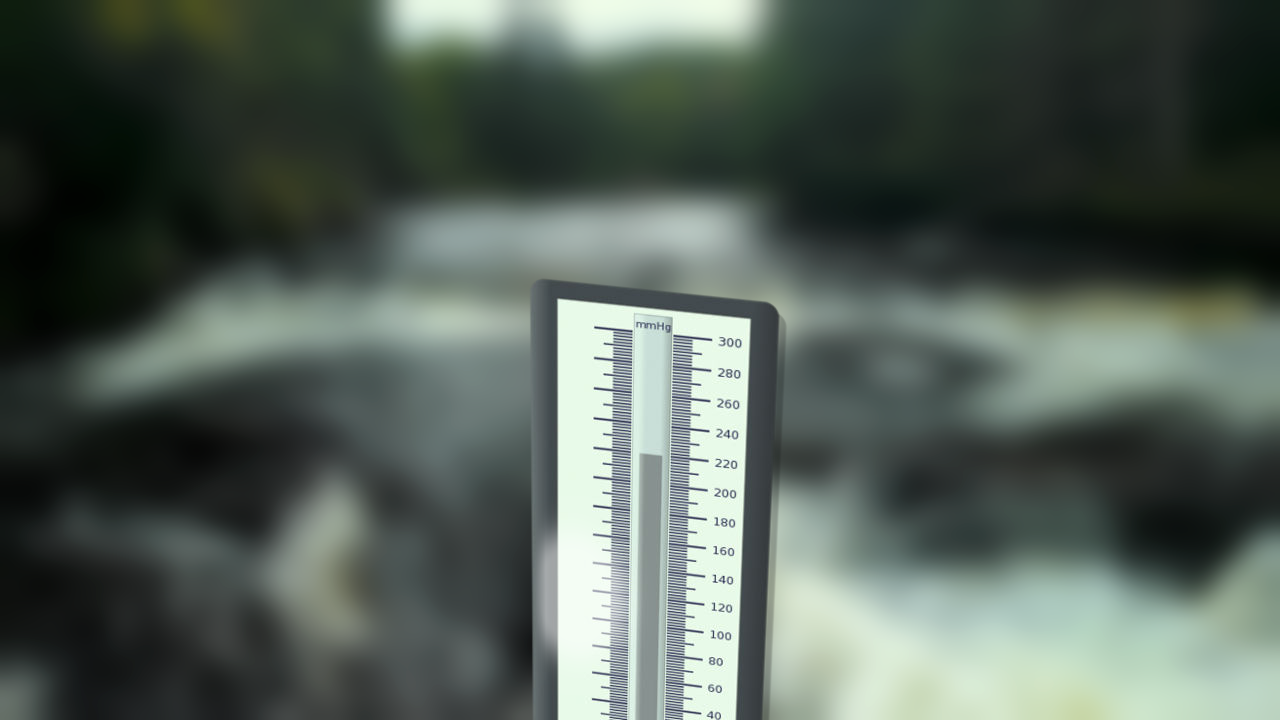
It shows value=220 unit=mmHg
